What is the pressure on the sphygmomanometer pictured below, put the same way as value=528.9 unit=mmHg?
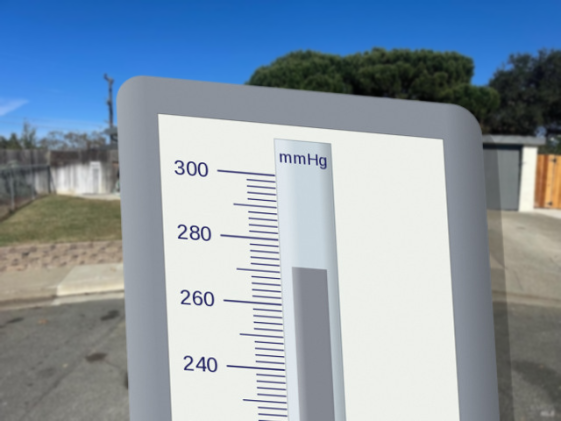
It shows value=272 unit=mmHg
